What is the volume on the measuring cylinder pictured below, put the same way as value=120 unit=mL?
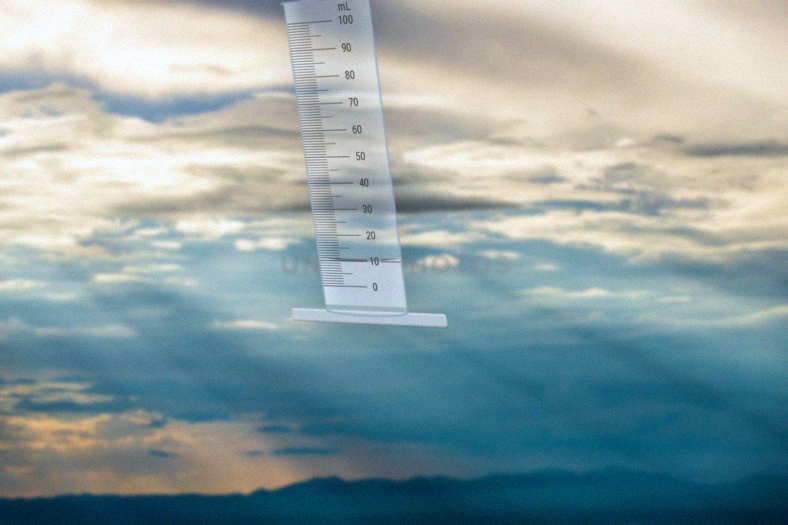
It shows value=10 unit=mL
